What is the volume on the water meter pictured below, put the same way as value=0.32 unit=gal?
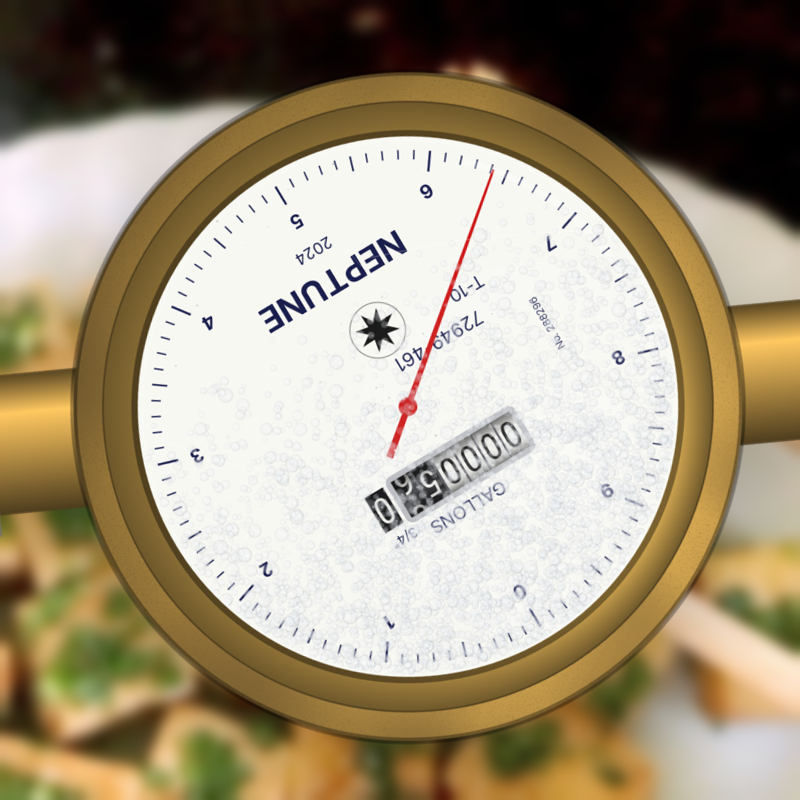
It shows value=556.4 unit=gal
